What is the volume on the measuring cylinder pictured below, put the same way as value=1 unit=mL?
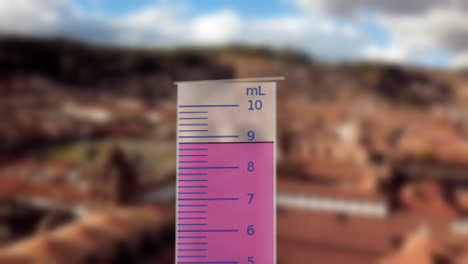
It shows value=8.8 unit=mL
